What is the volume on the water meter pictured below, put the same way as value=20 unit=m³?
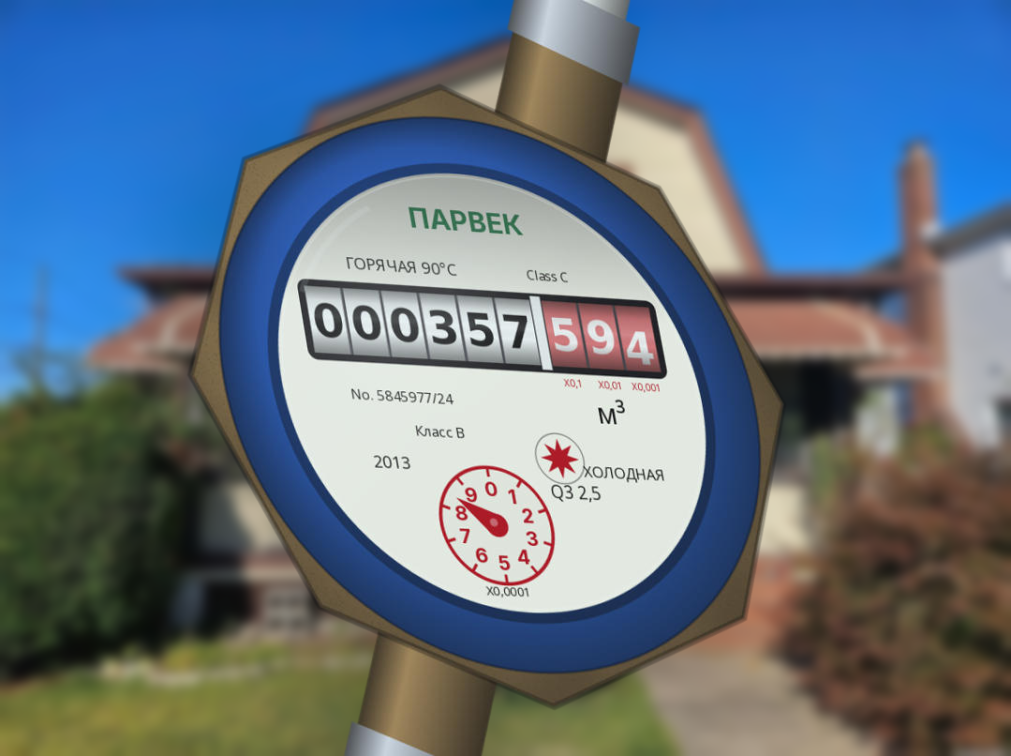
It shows value=357.5938 unit=m³
